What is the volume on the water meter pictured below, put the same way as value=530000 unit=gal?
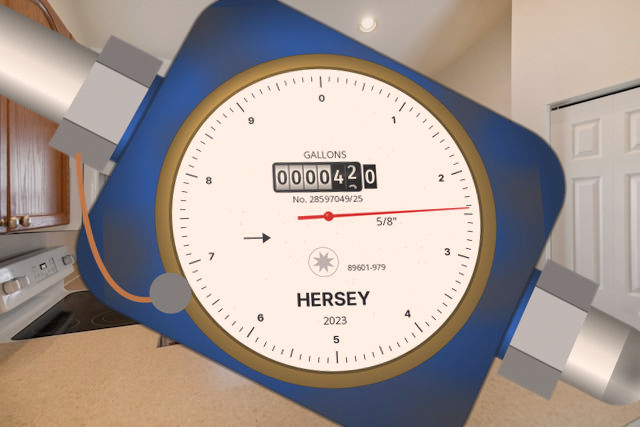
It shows value=422.4 unit=gal
